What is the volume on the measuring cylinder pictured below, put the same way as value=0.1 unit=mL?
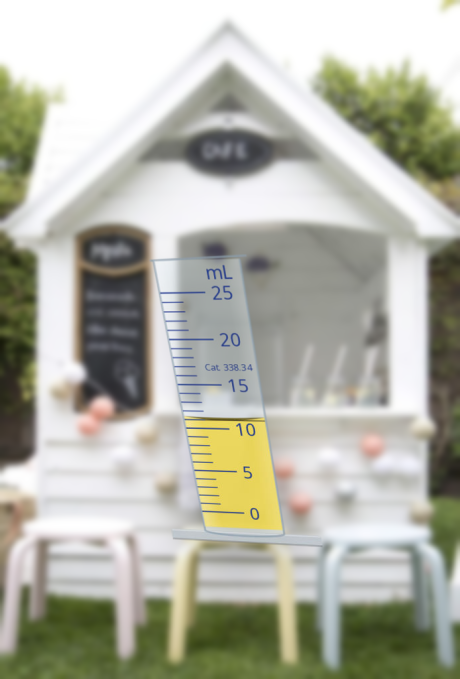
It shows value=11 unit=mL
